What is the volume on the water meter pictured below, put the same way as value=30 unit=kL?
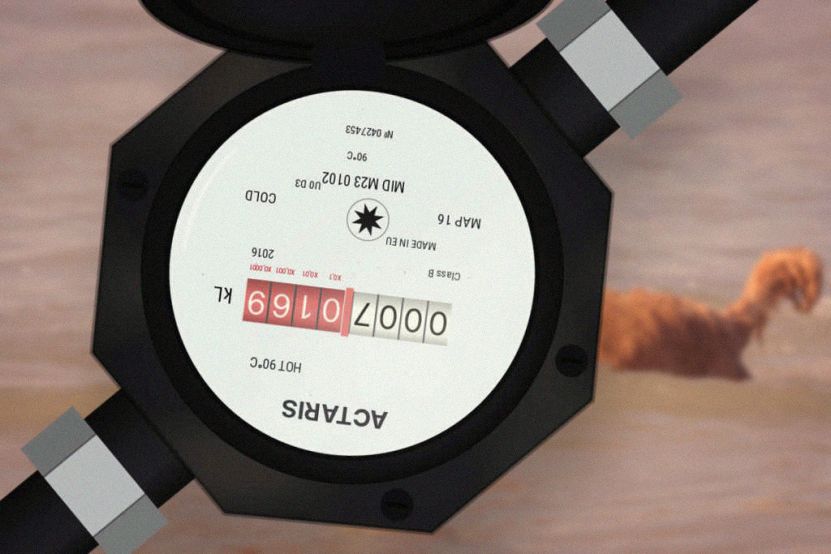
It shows value=7.0169 unit=kL
